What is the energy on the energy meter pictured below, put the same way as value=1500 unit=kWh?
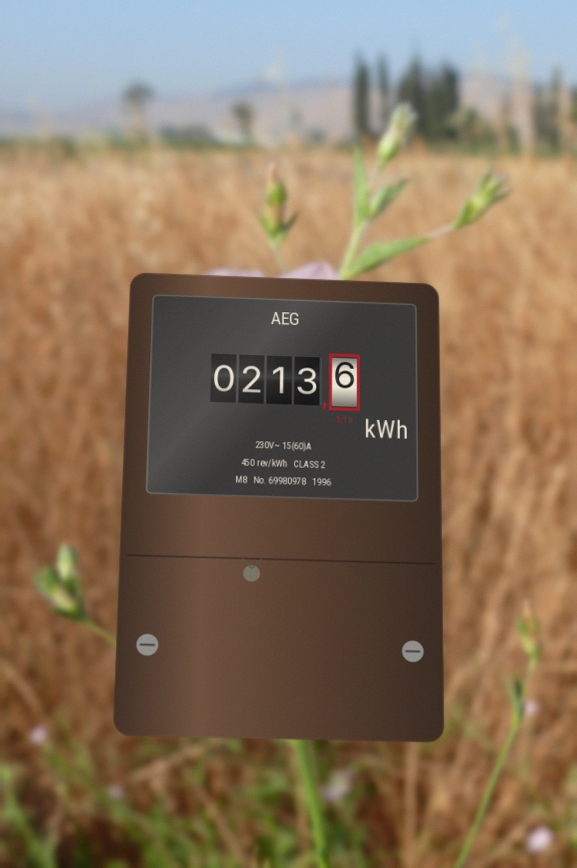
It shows value=213.6 unit=kWh
